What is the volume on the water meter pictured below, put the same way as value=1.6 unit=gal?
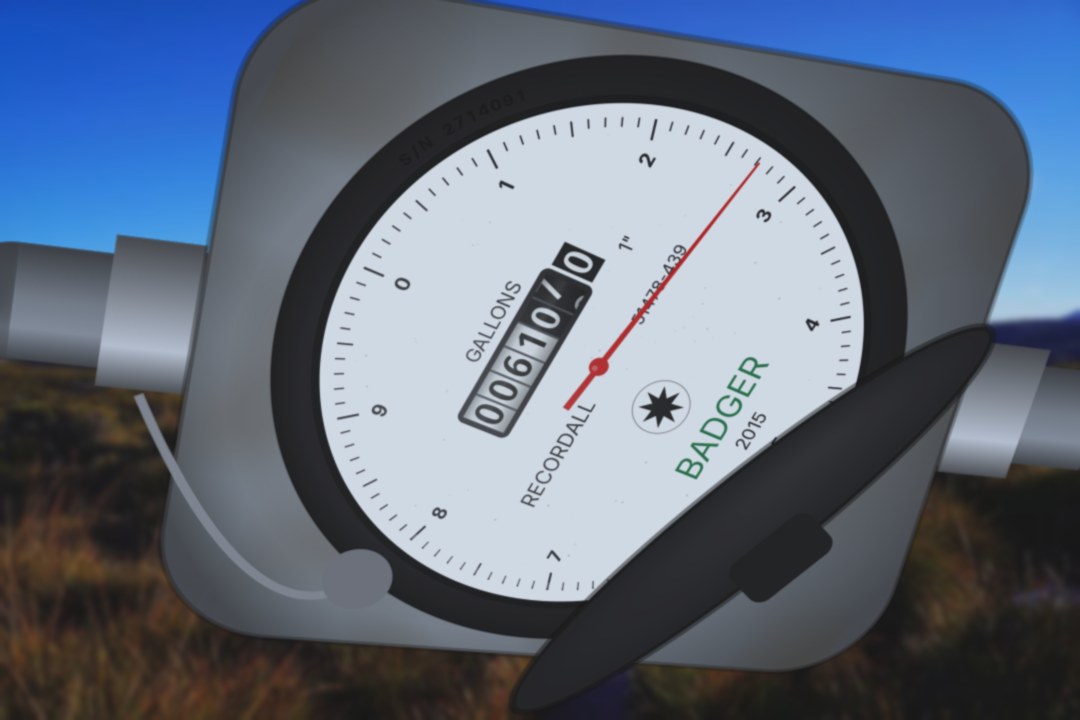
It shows value=61072.7 unit=gal
